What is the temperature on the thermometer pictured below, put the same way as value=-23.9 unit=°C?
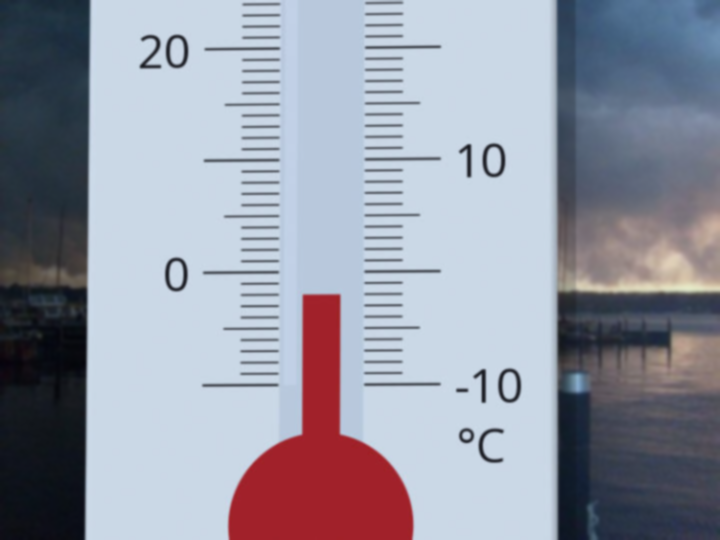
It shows value=-2 unit=°C
